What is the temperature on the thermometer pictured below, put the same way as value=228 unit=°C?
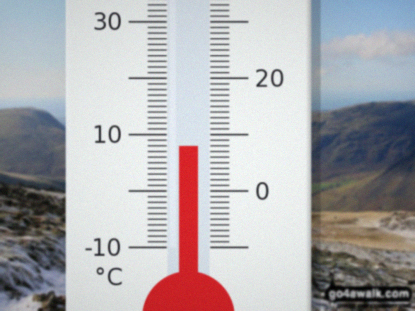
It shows value=8 unit=°C
